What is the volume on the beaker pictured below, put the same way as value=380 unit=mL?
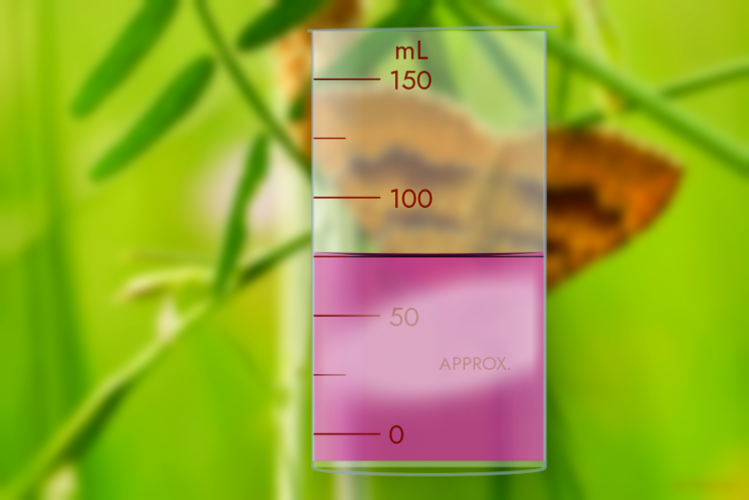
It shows value=75 unit=mL
